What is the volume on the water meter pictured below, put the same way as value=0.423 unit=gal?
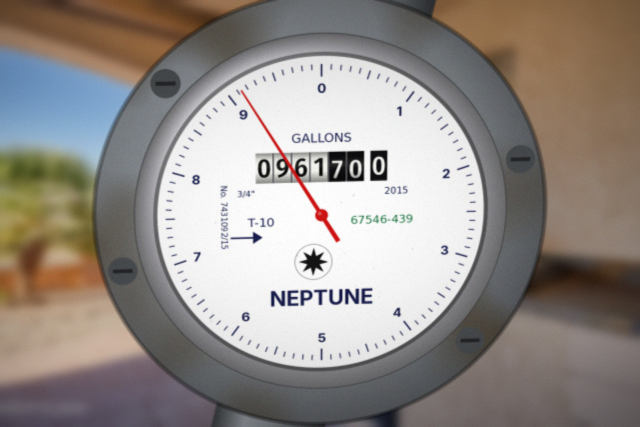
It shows value=961699.1 unit=gal
